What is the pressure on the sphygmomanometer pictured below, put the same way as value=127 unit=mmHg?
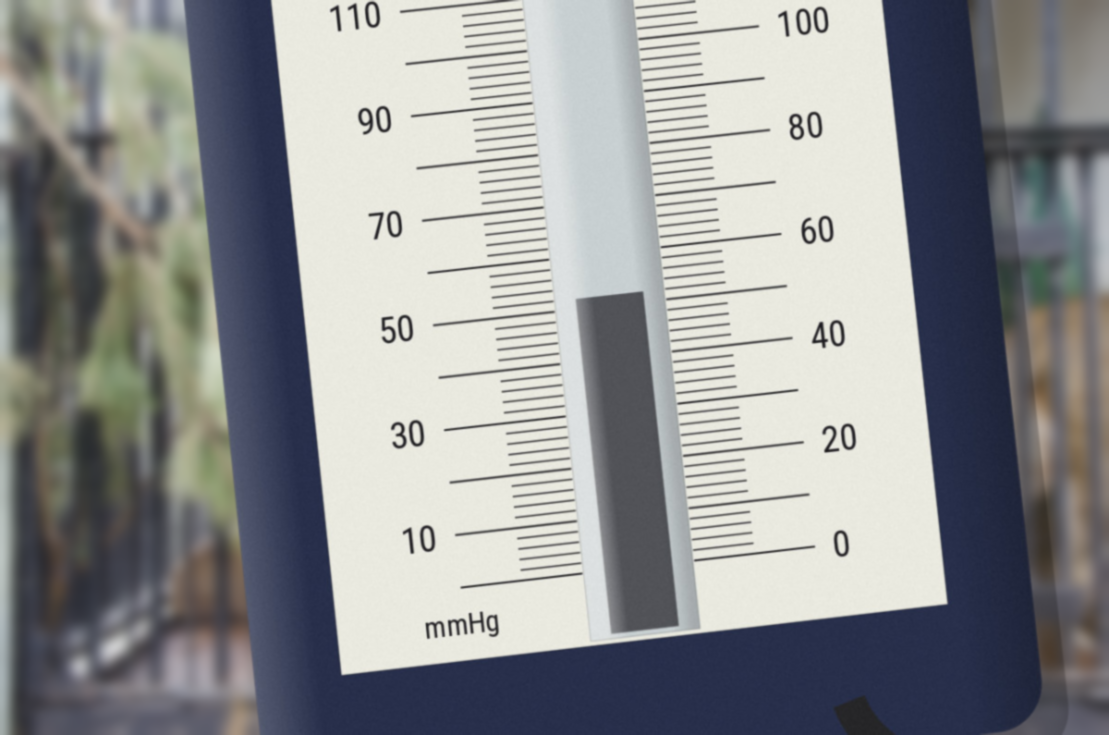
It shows value=52 unit=mmHg
